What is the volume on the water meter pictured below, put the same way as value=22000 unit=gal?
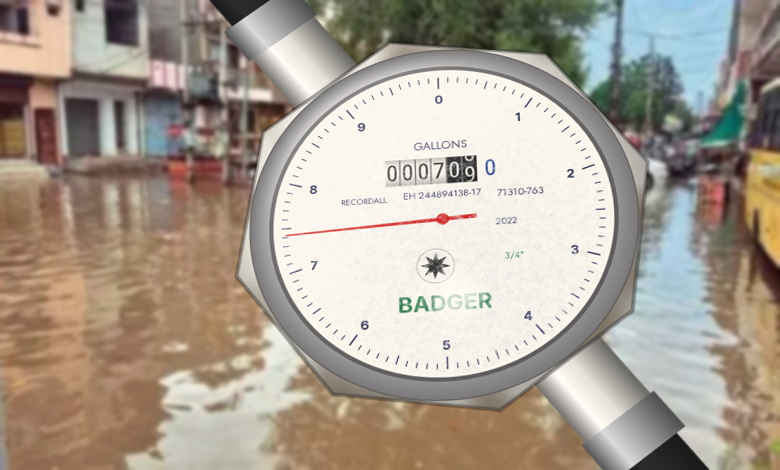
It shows value=7087.4 unit=gal
